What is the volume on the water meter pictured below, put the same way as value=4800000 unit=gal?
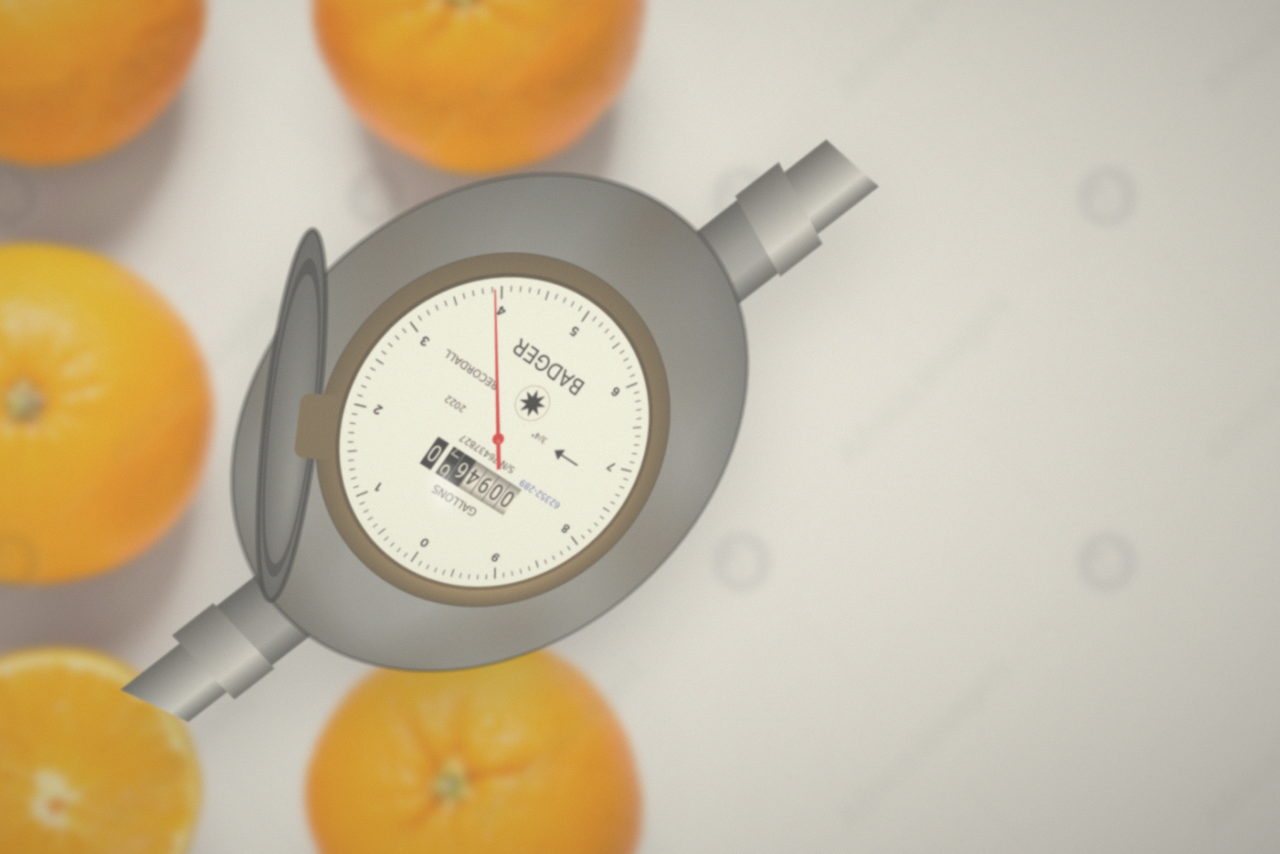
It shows value=94663.9 unit=gal
